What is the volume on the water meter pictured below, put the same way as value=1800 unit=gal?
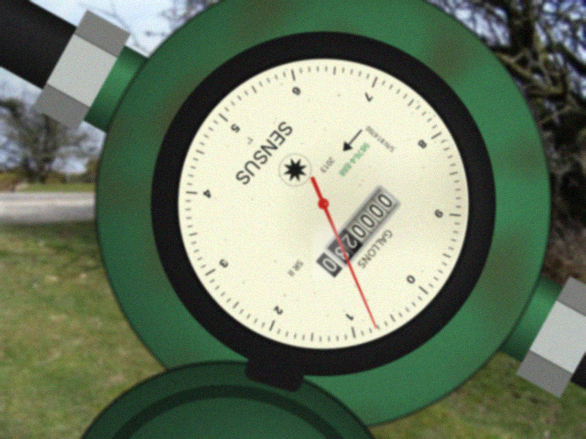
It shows value=280.7 unit=gal
